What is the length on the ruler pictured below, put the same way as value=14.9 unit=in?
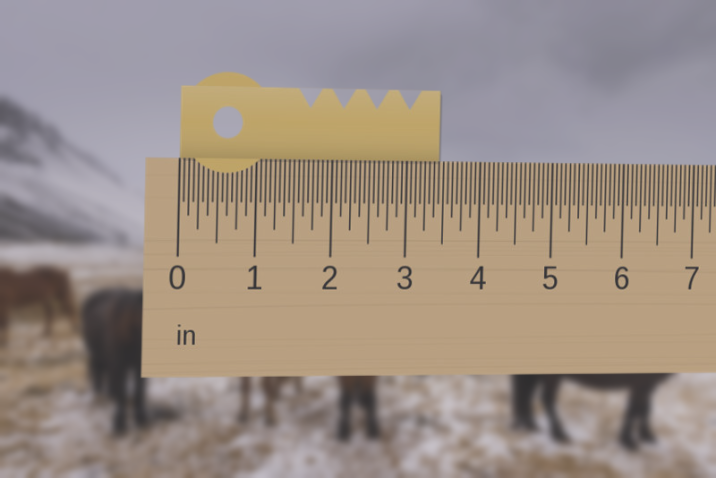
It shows value=3.4375 unit=in
